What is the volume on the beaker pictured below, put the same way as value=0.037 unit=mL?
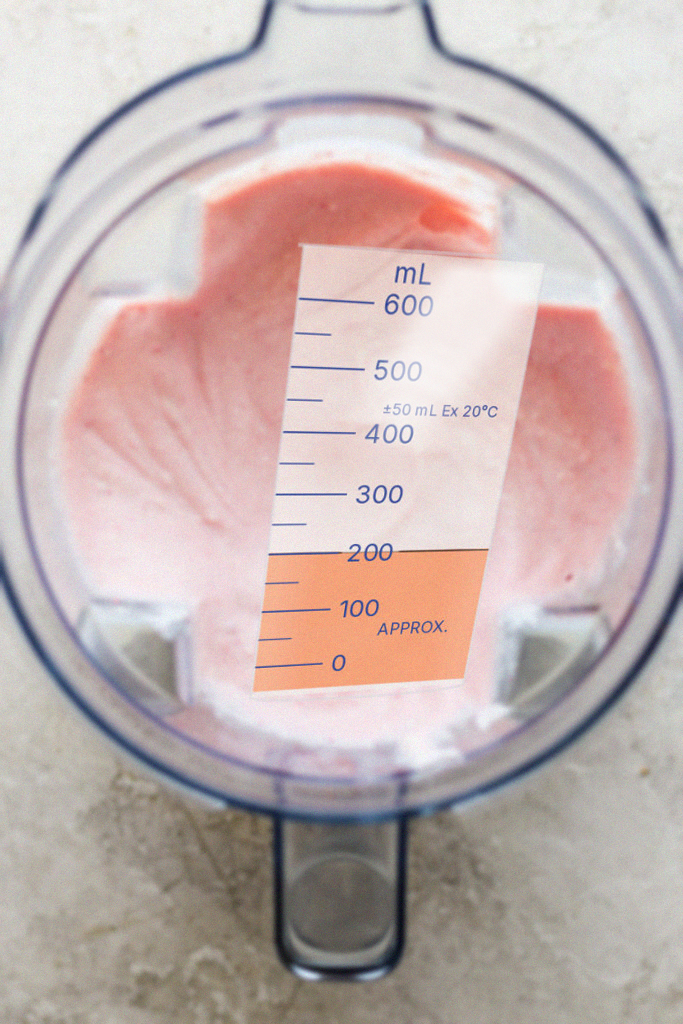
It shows value=200 unit=mL
